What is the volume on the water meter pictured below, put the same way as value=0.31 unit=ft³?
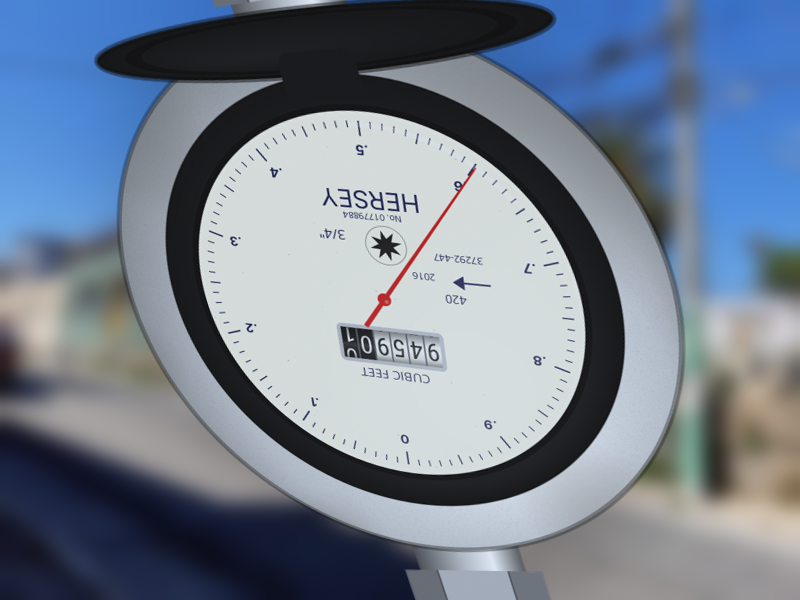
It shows value=945900.60 unit=ft³
